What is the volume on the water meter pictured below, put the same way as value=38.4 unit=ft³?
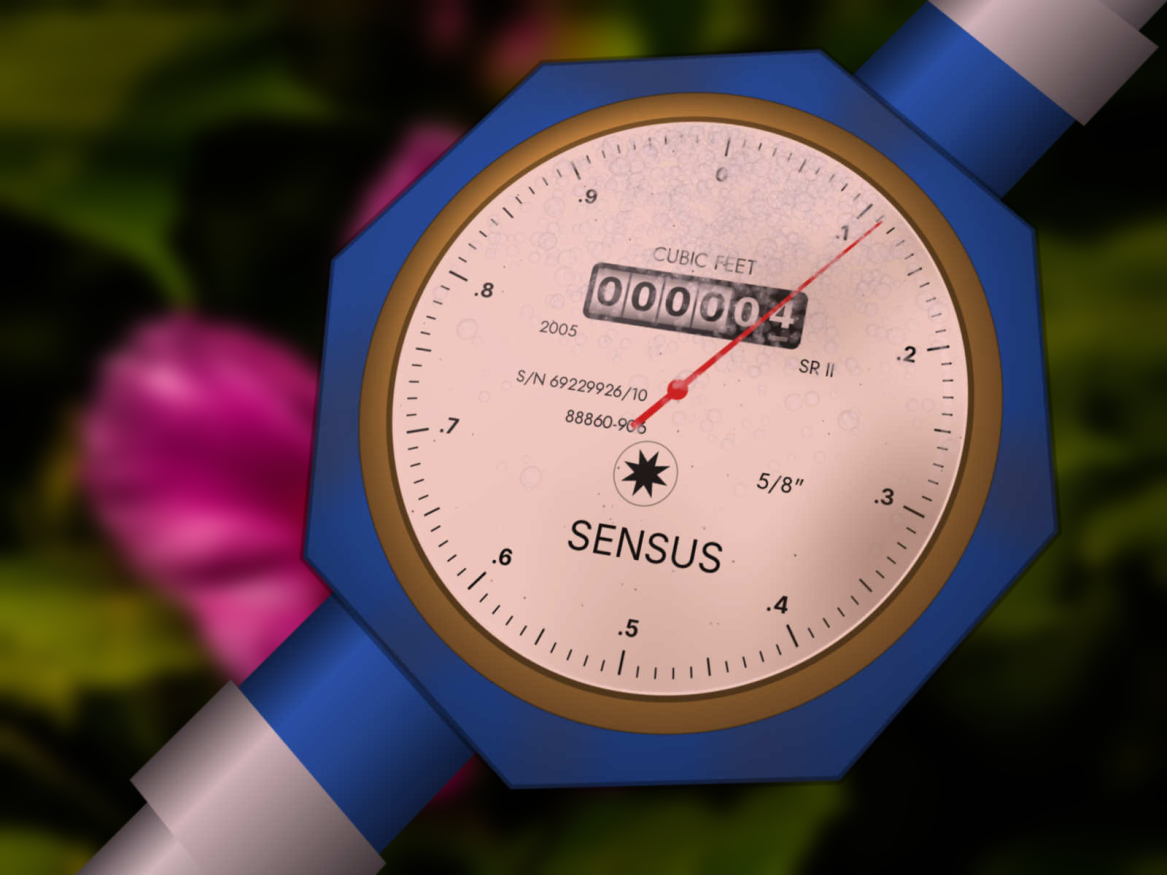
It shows value=4.11 unit=ft³
